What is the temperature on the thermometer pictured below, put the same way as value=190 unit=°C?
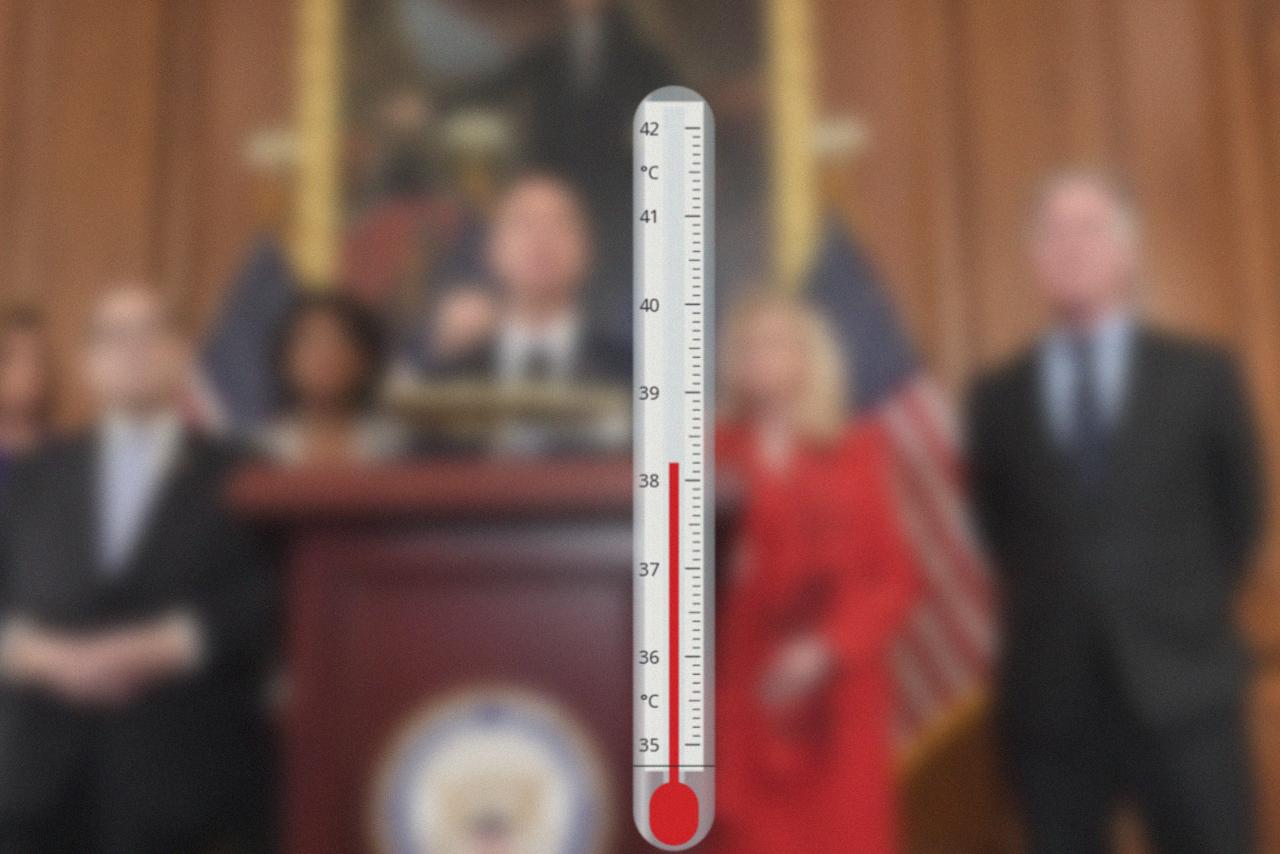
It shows value=38.2 unit=°C
